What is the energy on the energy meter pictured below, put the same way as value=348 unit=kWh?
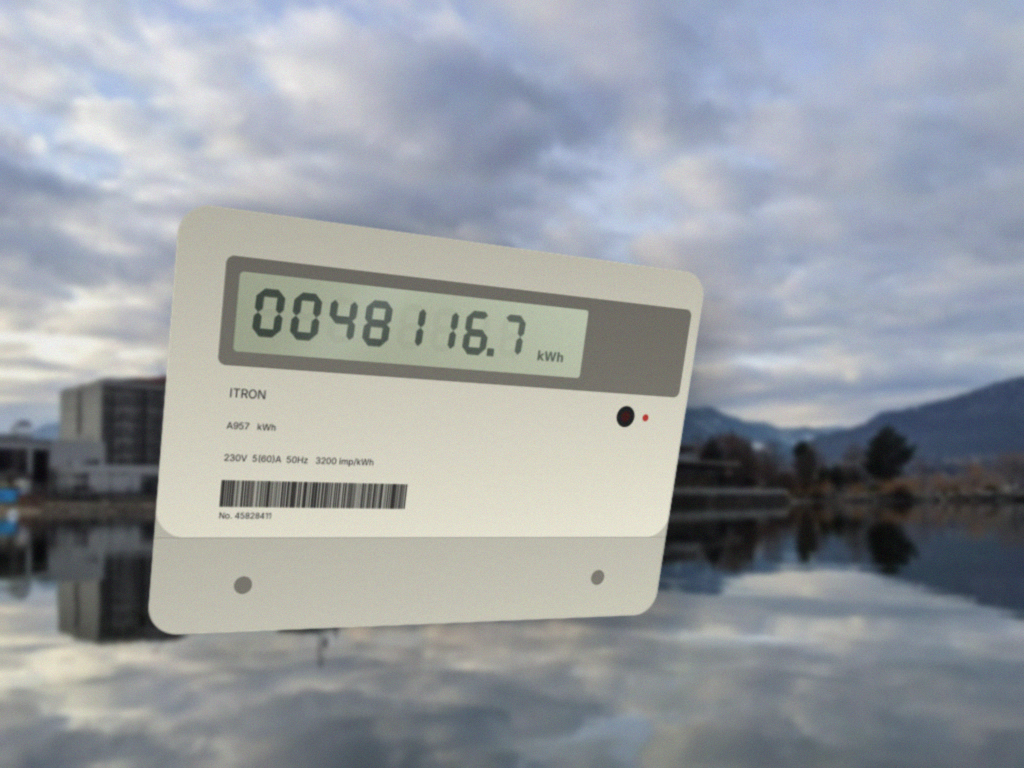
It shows value=48116.7 unit=kWh
